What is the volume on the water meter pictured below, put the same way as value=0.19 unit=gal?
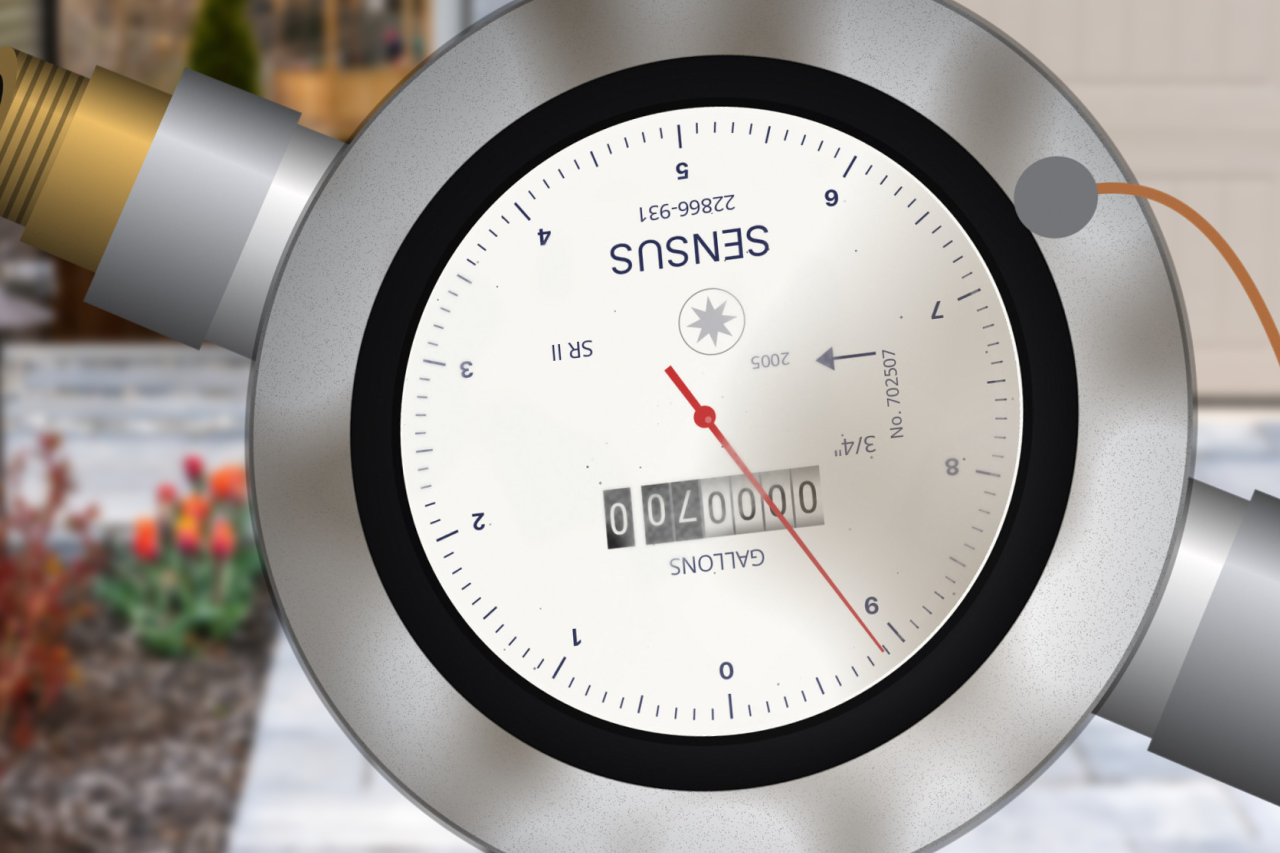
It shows value=699.1 unit=gal
